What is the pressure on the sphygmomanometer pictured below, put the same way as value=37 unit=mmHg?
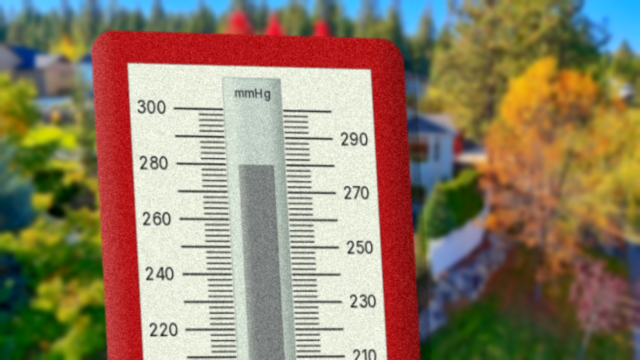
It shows value=280 unit=mmHg
